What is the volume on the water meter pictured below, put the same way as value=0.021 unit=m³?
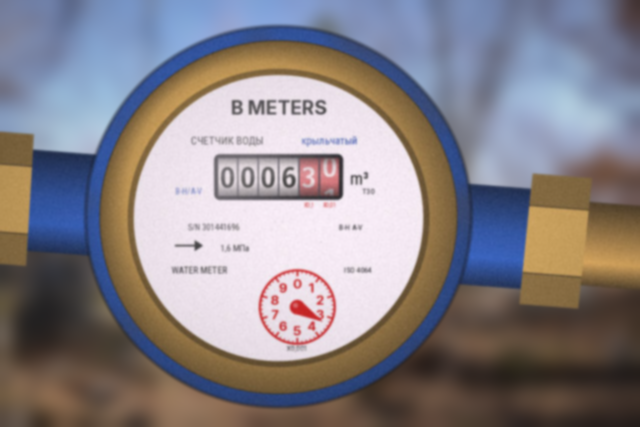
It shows value=6.303 unit=m³
